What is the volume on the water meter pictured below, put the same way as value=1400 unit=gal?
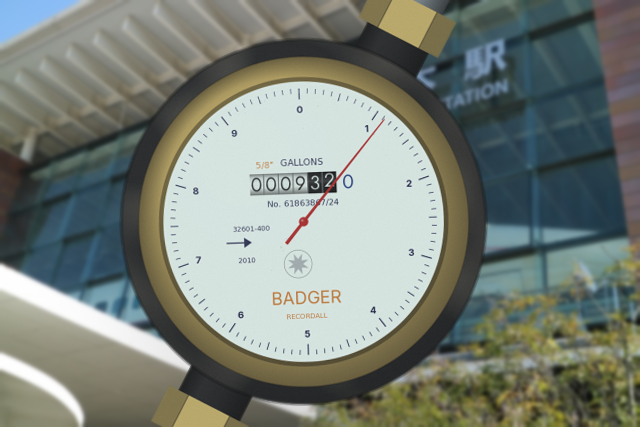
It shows value=9321.1 unit=gal
